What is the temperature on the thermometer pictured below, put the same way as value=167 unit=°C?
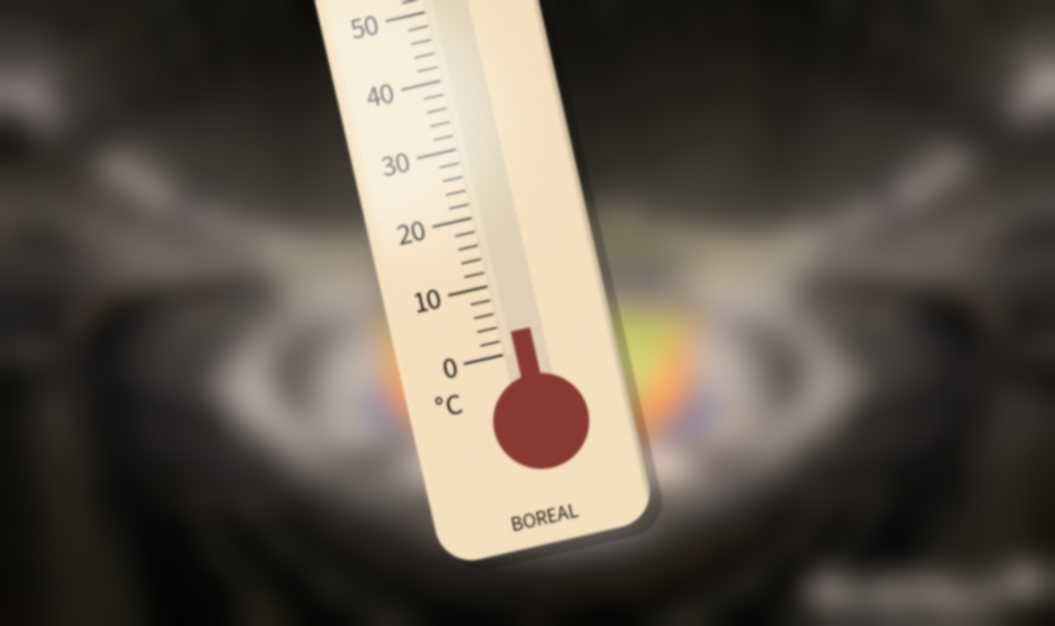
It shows value=3 unit=°C
